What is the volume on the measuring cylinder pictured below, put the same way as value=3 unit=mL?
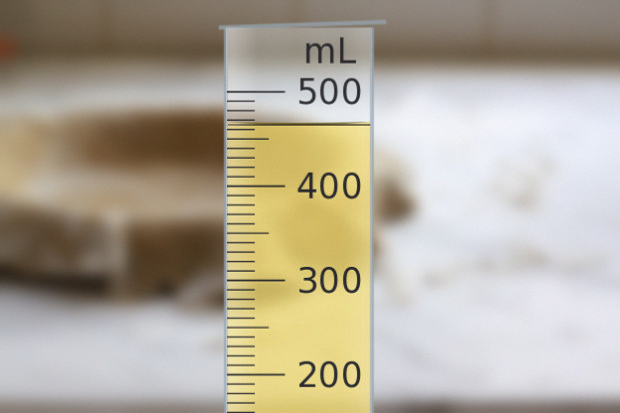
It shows value=465 unit=mL
